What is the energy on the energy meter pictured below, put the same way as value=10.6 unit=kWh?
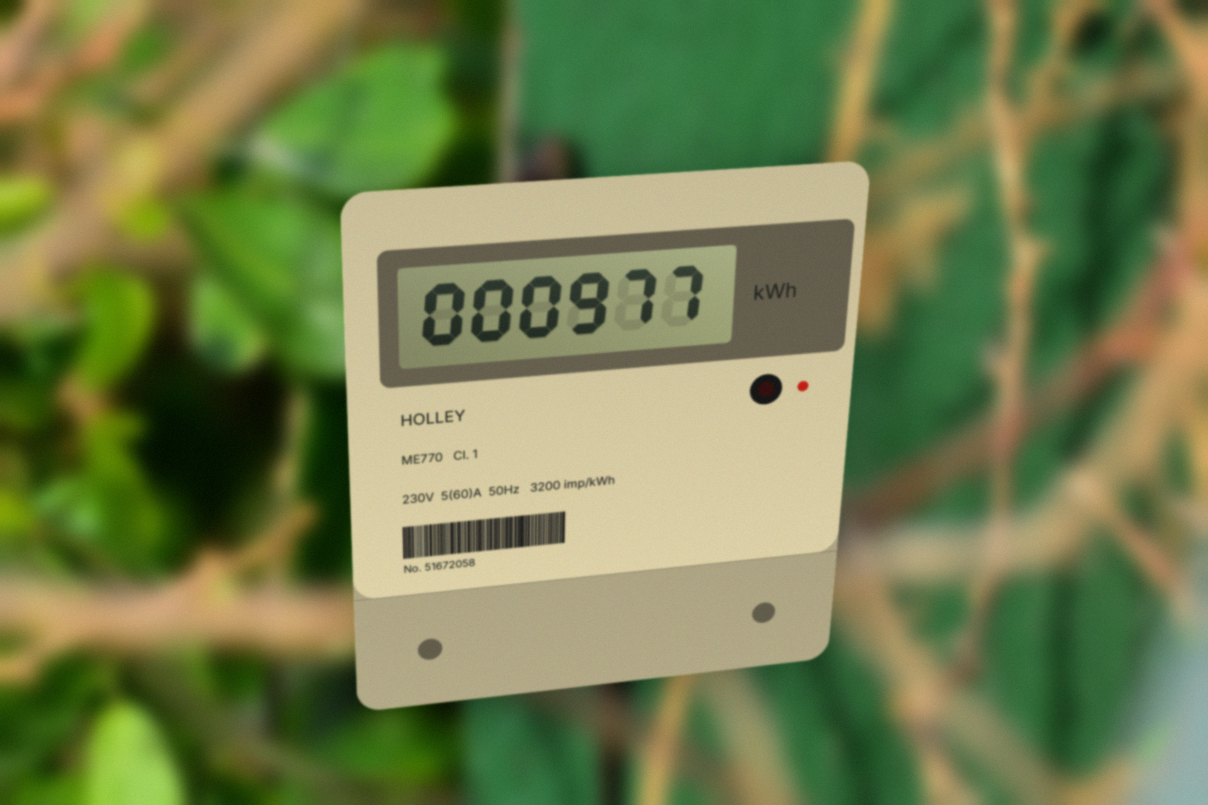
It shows value=977 unit=kWh
